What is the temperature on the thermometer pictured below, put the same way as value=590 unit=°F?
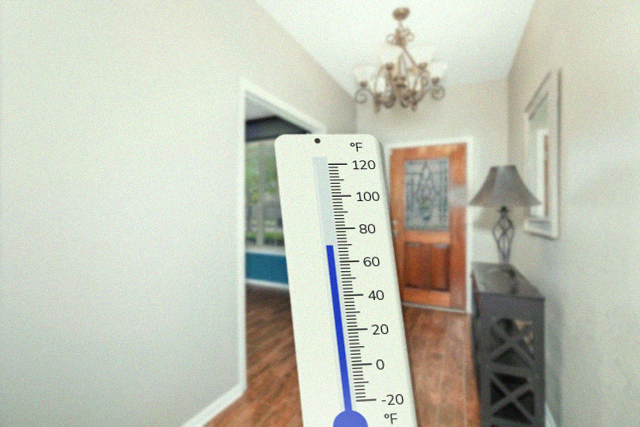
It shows value=70 unit=°F
